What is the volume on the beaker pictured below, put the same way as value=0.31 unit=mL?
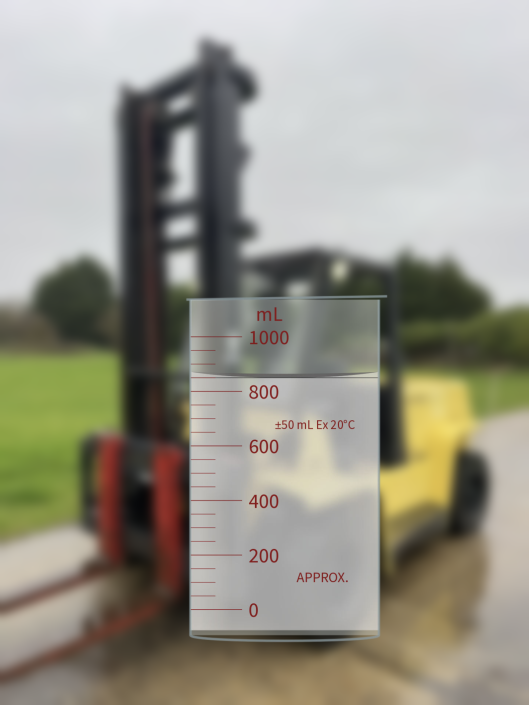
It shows value=850 unit=mL
